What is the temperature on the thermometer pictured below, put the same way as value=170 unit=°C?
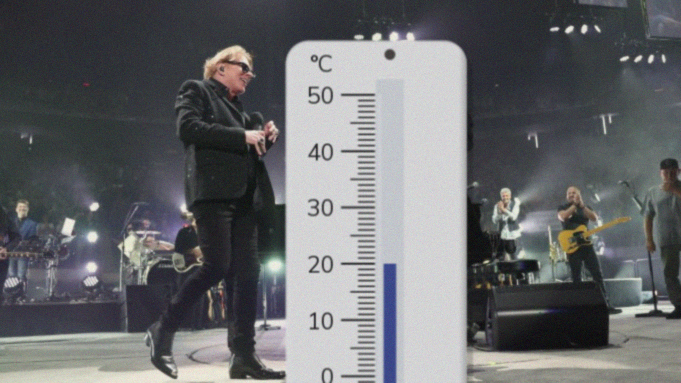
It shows value=20 unit=°C
